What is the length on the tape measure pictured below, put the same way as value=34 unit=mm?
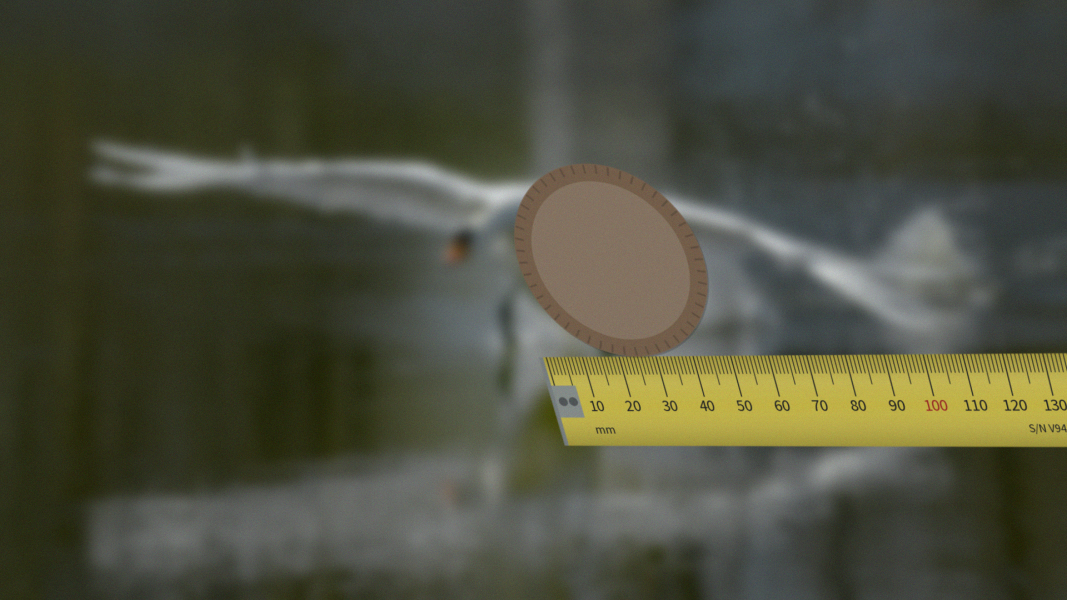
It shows value=50 unit=mm
